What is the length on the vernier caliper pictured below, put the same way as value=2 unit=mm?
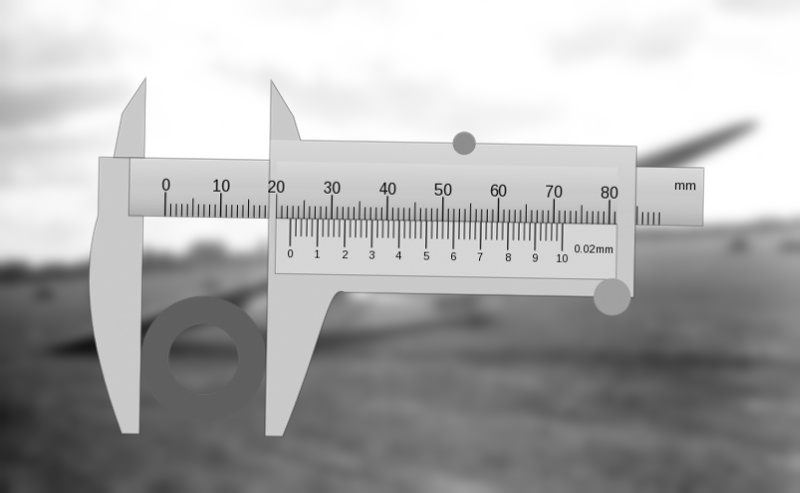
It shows value=22.6 unit=mm
